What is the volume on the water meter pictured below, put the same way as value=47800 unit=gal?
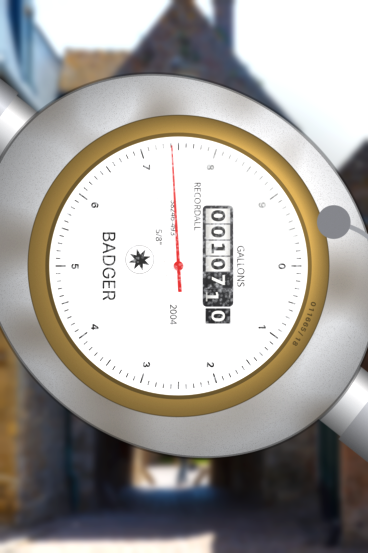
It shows value=10707.4 unit=gal
